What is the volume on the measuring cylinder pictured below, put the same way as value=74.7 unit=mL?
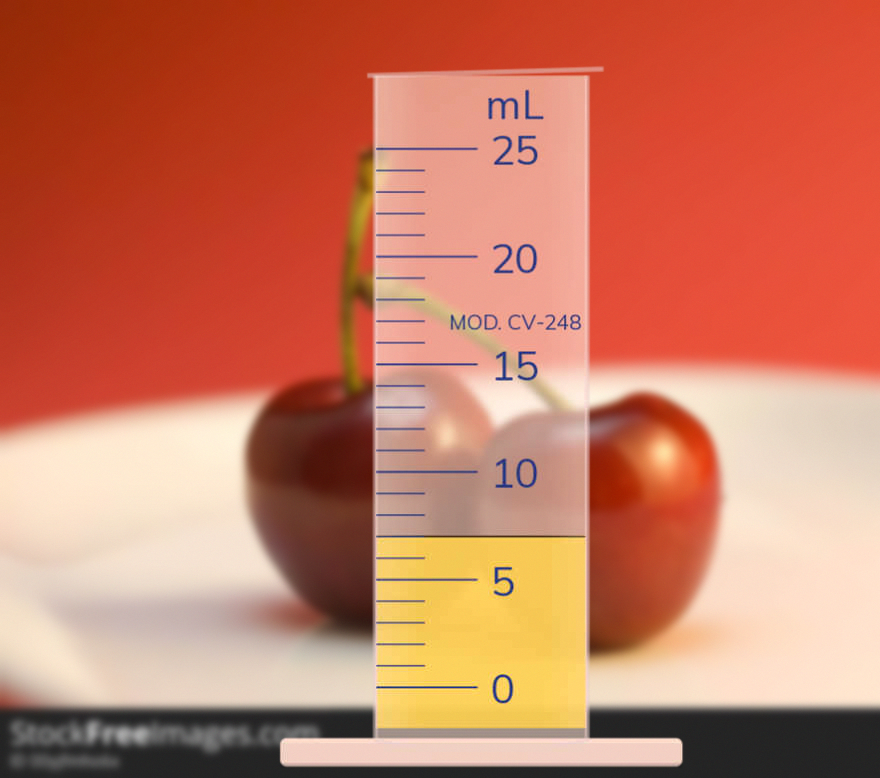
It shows value=7 unit=mL
